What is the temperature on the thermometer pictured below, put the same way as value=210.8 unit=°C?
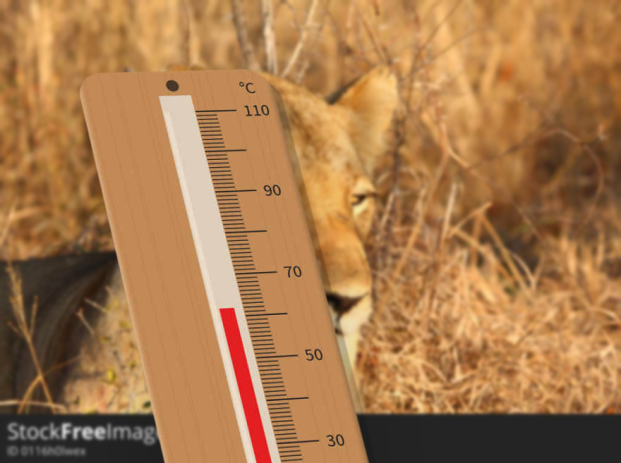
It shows value=62 unit=°C
